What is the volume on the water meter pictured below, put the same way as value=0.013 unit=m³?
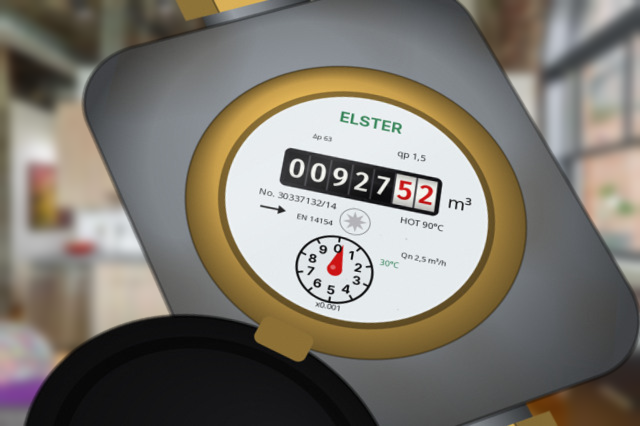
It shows value=927.520 unit=m³
